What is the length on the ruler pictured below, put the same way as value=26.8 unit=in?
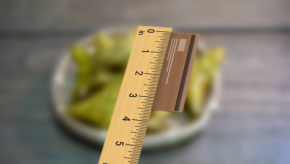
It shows value=3.5 unit=in
